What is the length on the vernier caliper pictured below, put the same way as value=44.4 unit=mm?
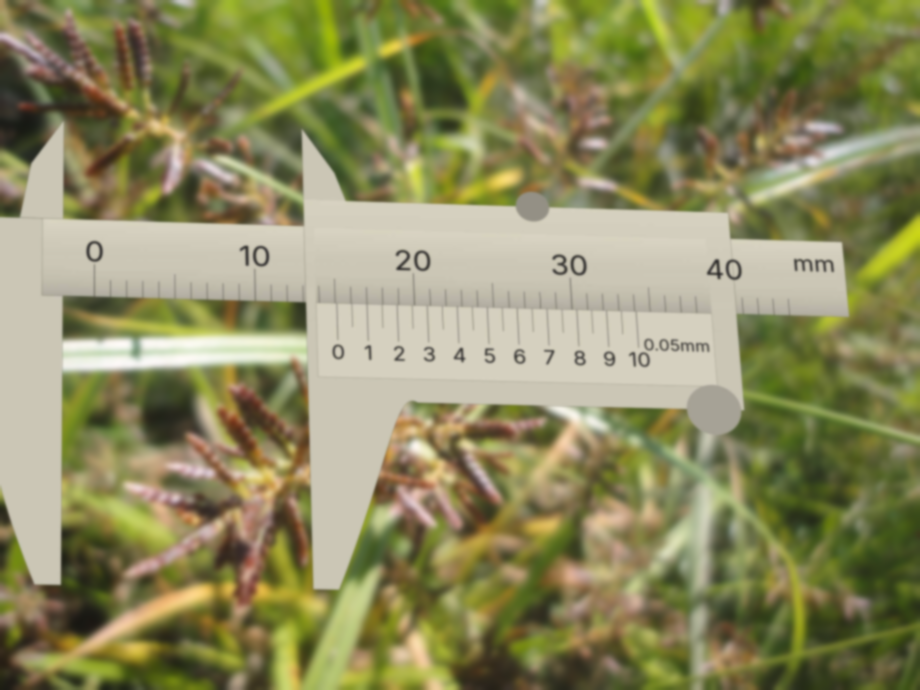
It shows value=15.1 unit=mm
